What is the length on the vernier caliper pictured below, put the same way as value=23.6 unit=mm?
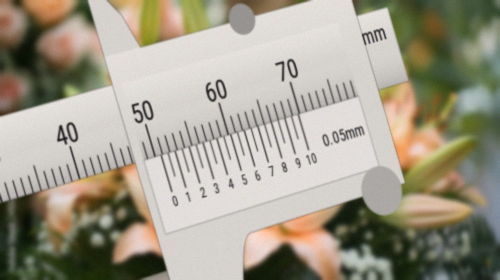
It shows value=50.8 unit=mm
